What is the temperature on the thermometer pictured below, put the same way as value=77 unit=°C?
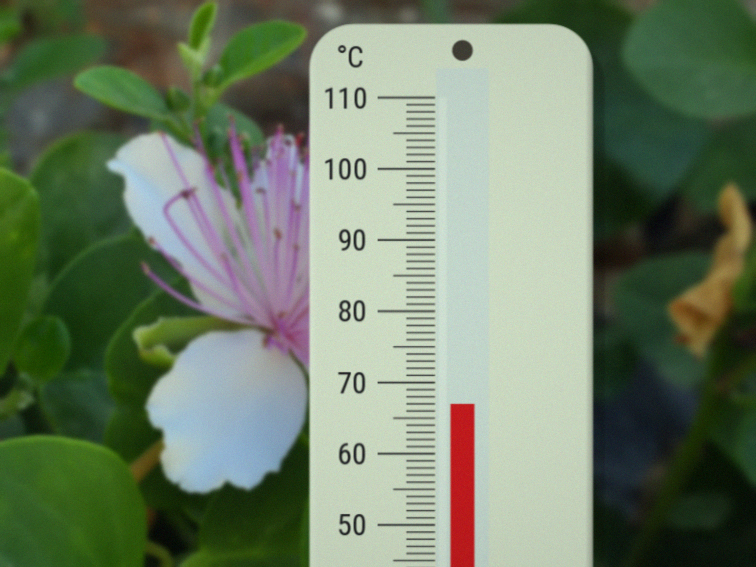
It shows value=67 unit=°C
